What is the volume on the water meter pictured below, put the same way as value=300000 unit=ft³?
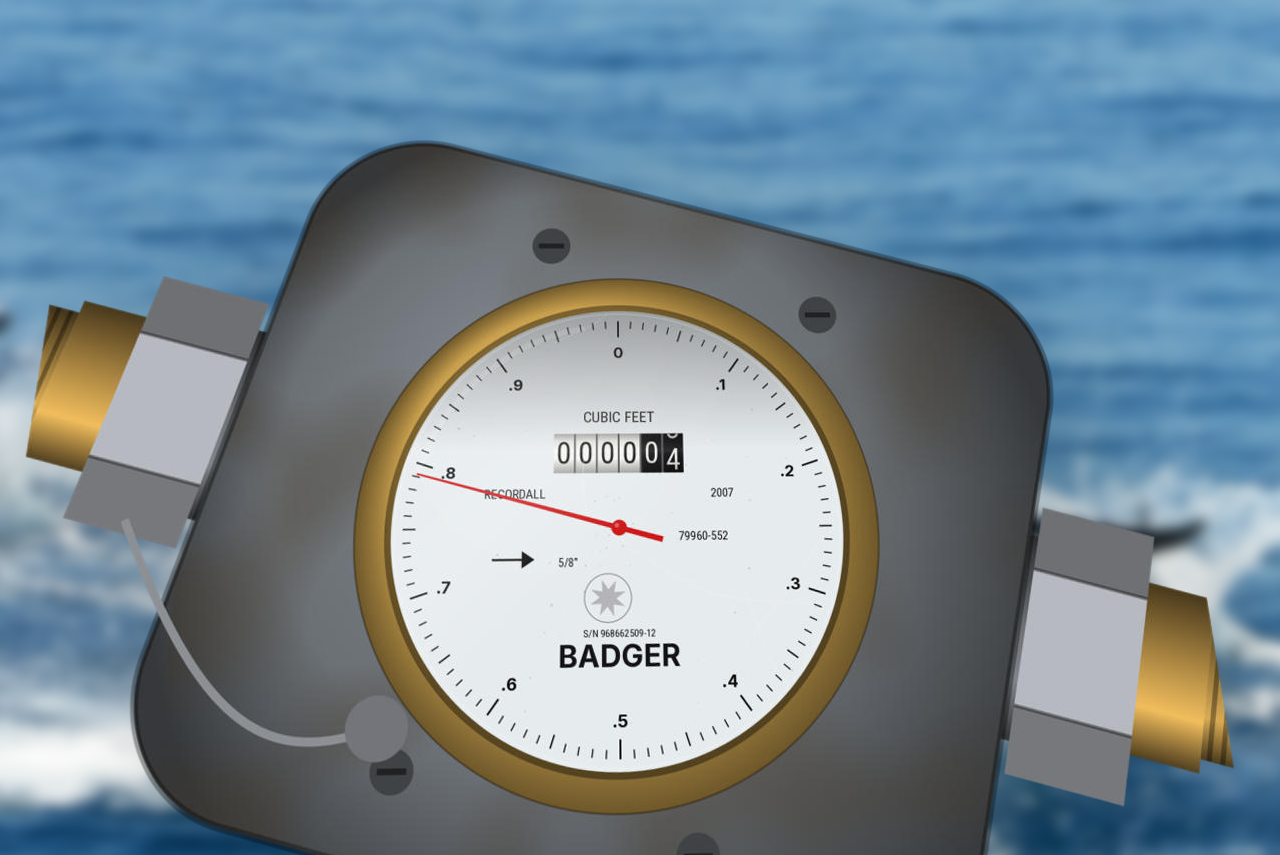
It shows value=3.79 unit=ft³
